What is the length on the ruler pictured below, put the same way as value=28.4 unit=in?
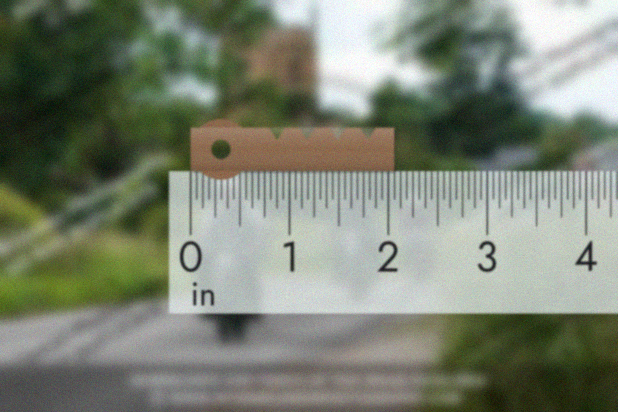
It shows value=2.0625 unit=in
